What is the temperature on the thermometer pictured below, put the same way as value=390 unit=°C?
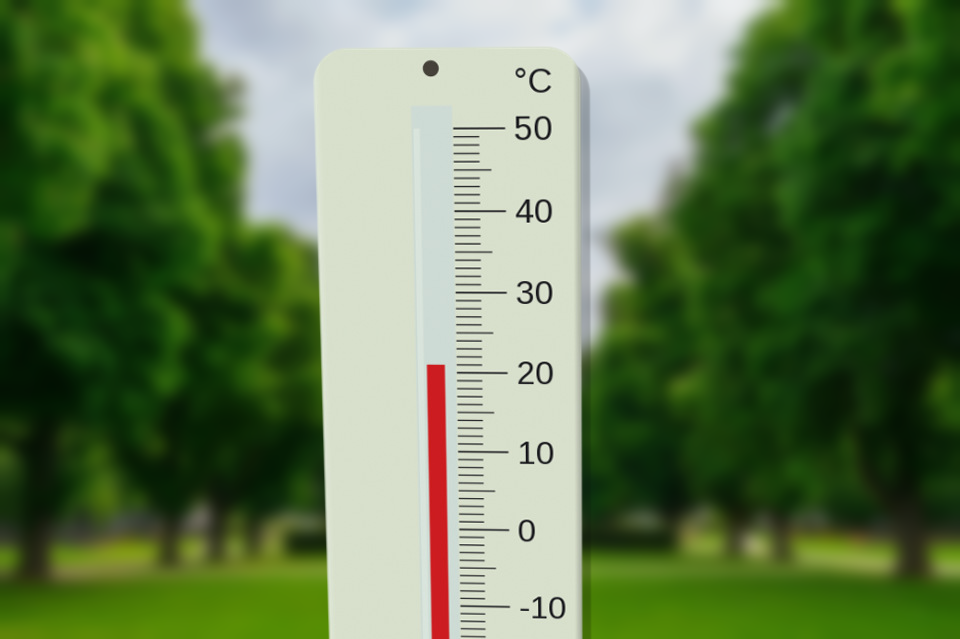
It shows value=21 unit=°C
